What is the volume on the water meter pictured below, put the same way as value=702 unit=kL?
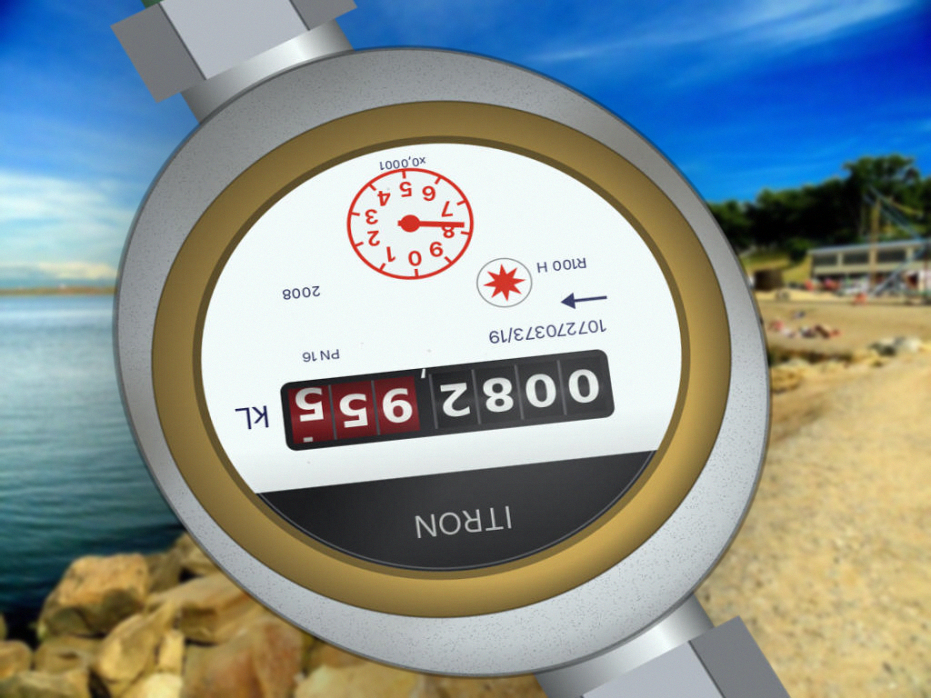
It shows value=82.9547 unit=kL
